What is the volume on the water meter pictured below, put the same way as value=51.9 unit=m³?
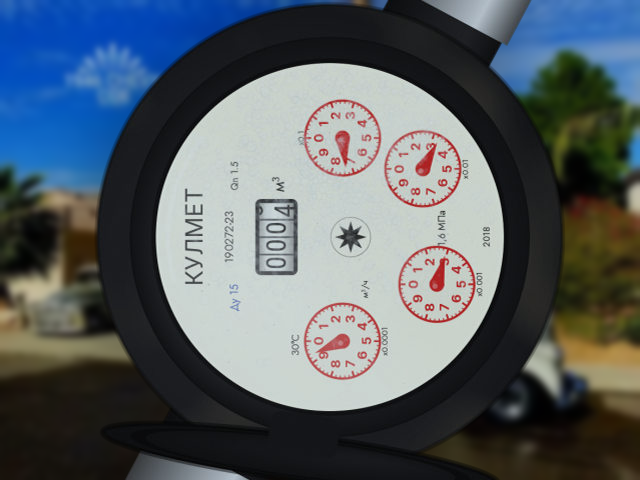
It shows value=3.7329 unit=m³
